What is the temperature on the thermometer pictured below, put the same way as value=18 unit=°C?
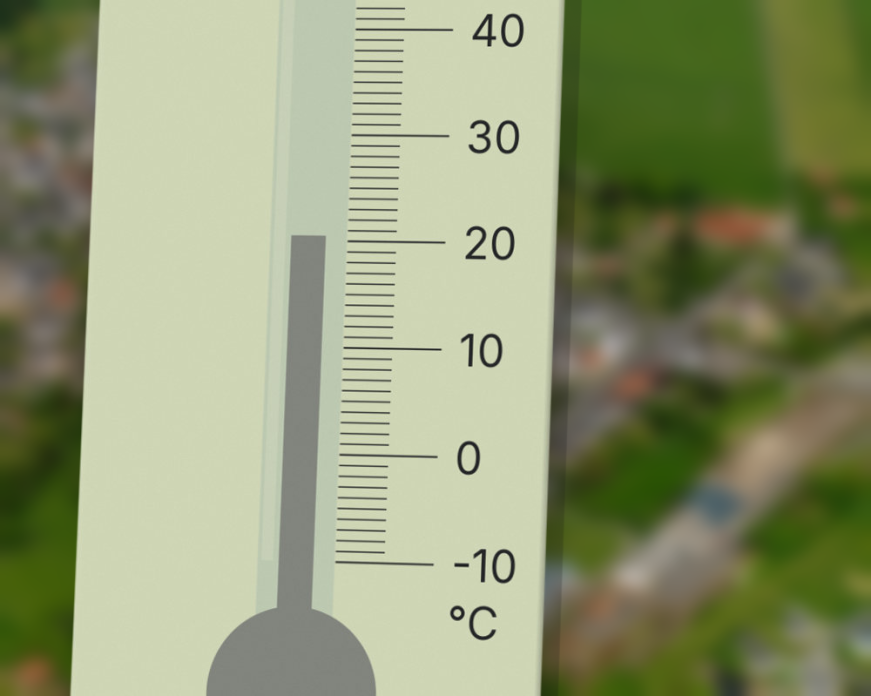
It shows value=20.5 unit=°C
